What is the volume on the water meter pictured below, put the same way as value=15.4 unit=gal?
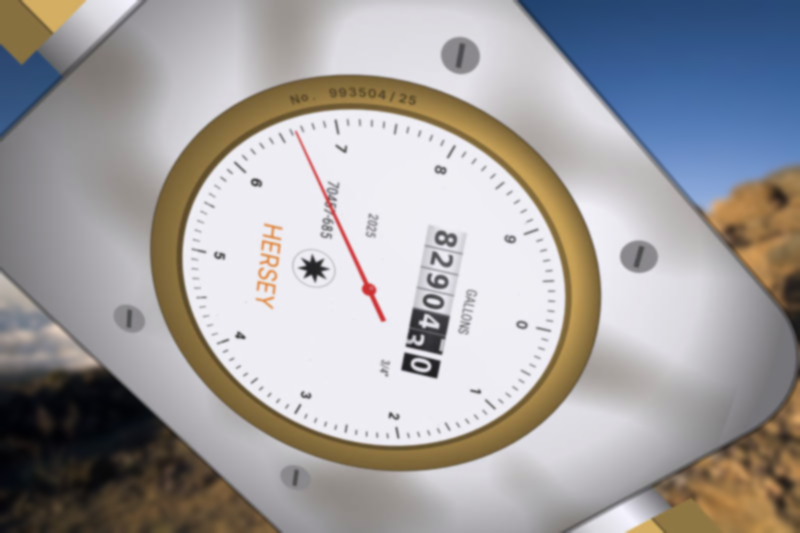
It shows value=8290426.6 unit=gal
